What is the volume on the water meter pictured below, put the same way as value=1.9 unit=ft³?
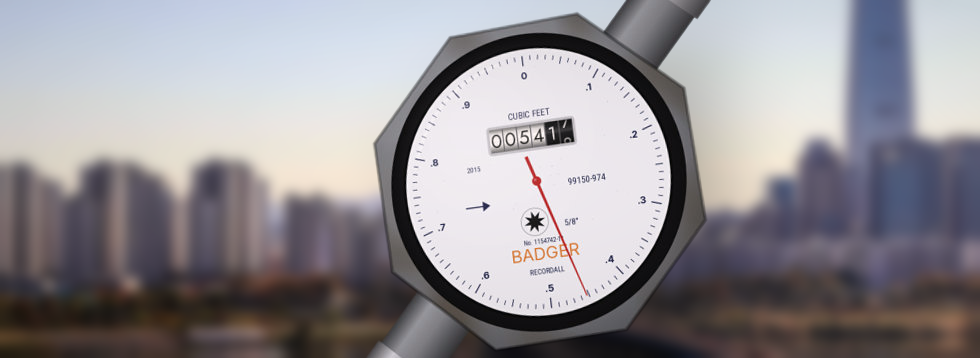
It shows value=5417.45 unit=ft³
